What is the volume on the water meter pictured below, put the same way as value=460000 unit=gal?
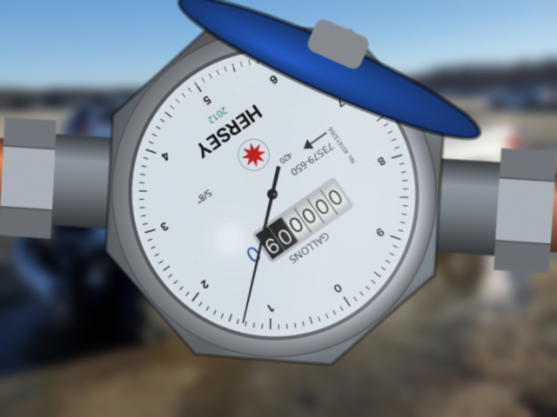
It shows value=91.3 unit=gal
